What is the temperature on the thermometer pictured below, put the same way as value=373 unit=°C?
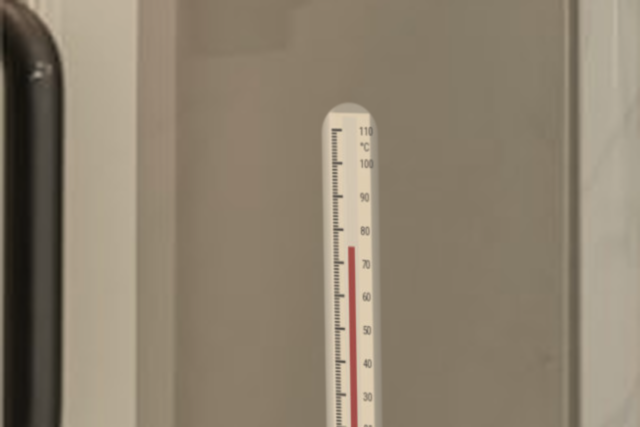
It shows value=75 unit=°C
